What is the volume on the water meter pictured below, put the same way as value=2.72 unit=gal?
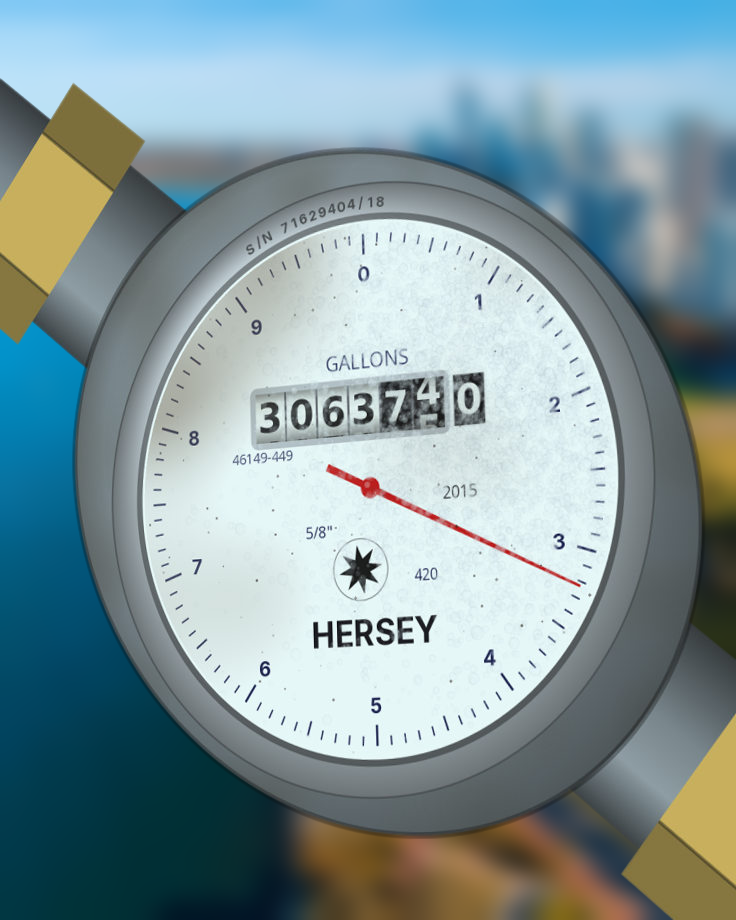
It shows value=3063743.2 unit=gal
